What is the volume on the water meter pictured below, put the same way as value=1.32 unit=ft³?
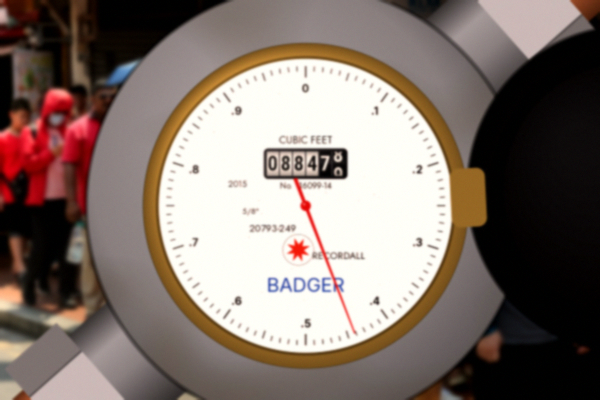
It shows value=88478.44 unit=ft³
